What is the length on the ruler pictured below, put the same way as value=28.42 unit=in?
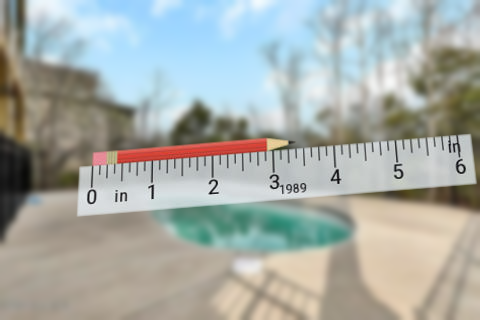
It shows value=3.375 unit=in
